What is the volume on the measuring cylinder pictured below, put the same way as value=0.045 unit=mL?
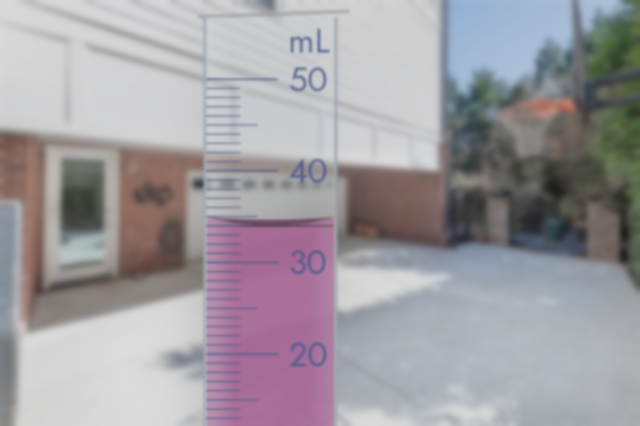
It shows value=34 unit=mL
